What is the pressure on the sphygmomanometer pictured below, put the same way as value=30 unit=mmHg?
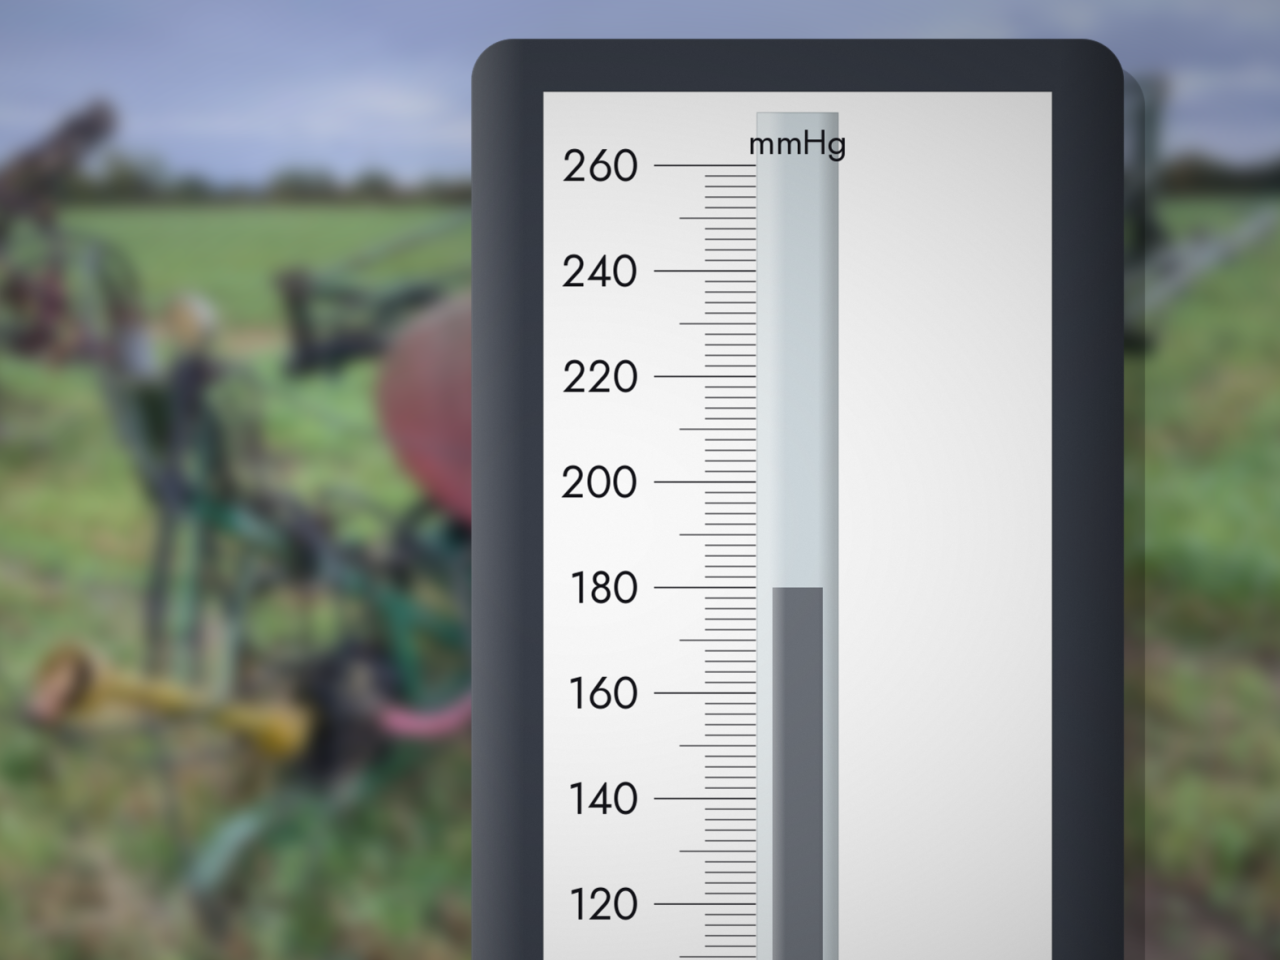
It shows value=180 unit=mmHg
